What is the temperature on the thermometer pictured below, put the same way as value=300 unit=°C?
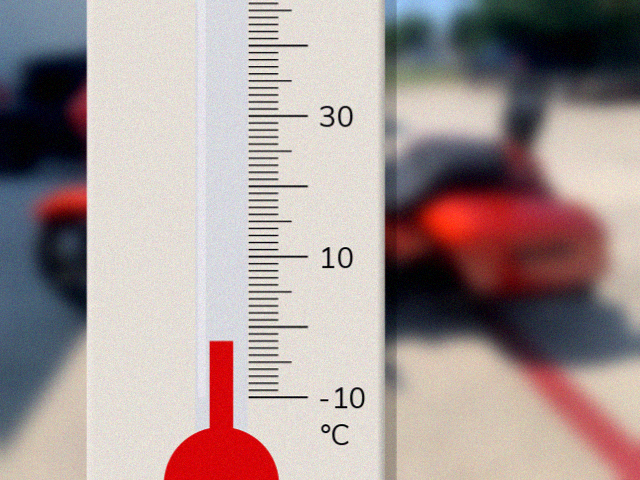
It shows value=-2 unit=°C
